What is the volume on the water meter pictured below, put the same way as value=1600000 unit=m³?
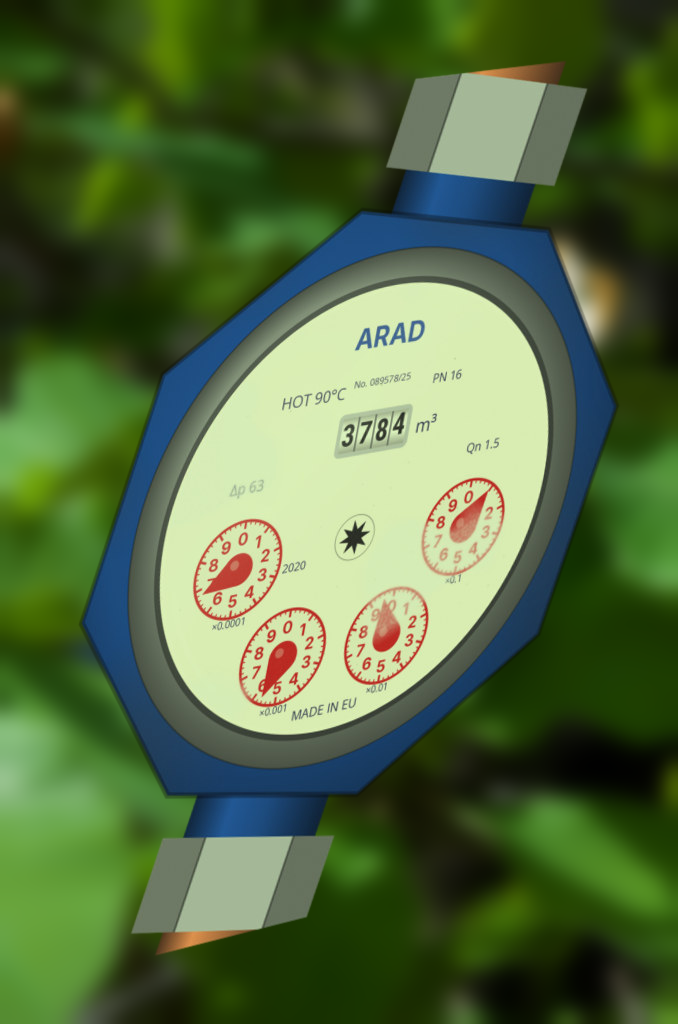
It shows value=3784.0956 unit=m³
